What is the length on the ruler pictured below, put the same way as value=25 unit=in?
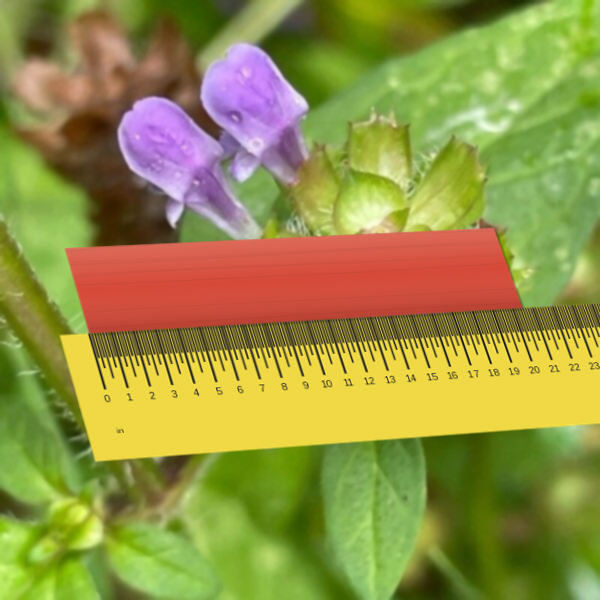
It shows value=20.5 unit=in
